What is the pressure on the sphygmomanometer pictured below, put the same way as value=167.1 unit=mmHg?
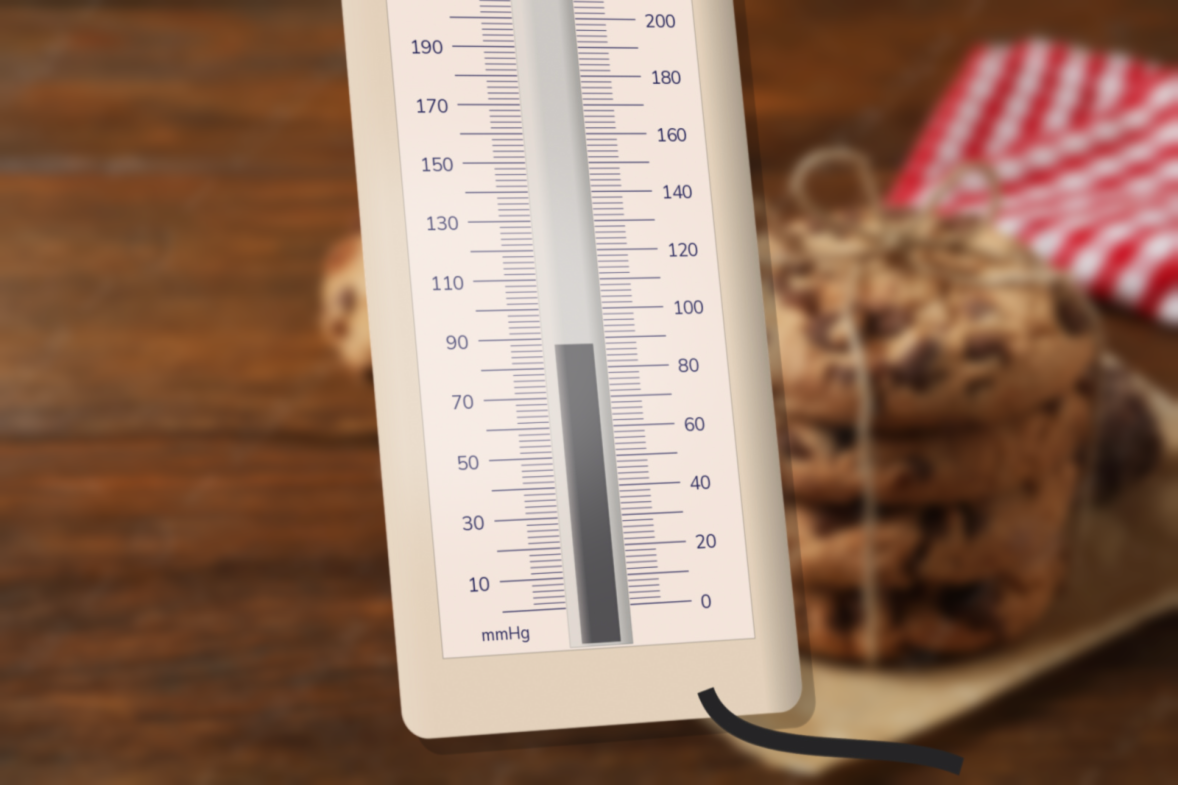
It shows value=88 unit=mmHg
